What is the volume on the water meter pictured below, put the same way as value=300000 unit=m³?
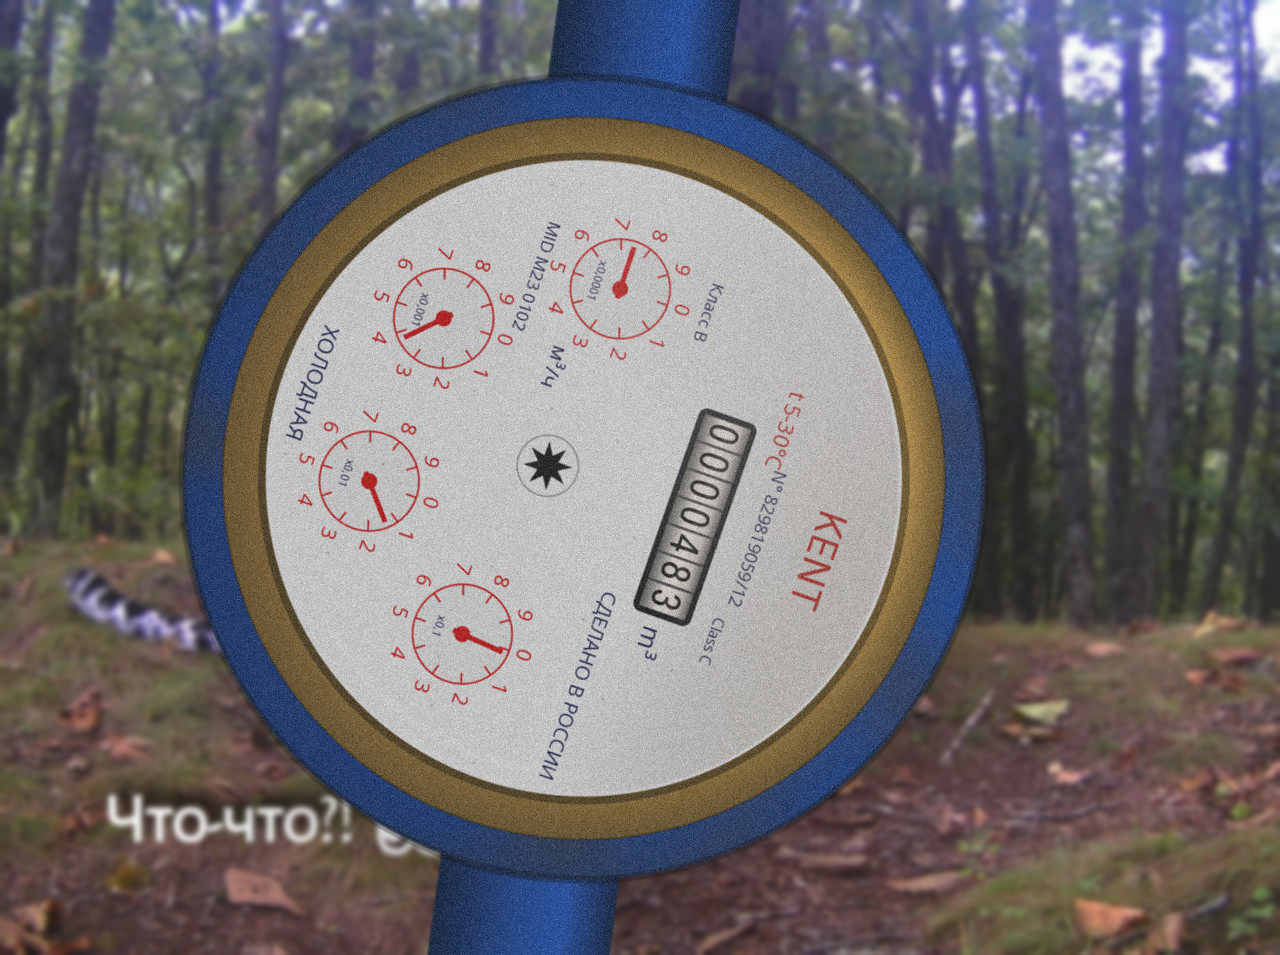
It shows value=483.0137 unit=m³
